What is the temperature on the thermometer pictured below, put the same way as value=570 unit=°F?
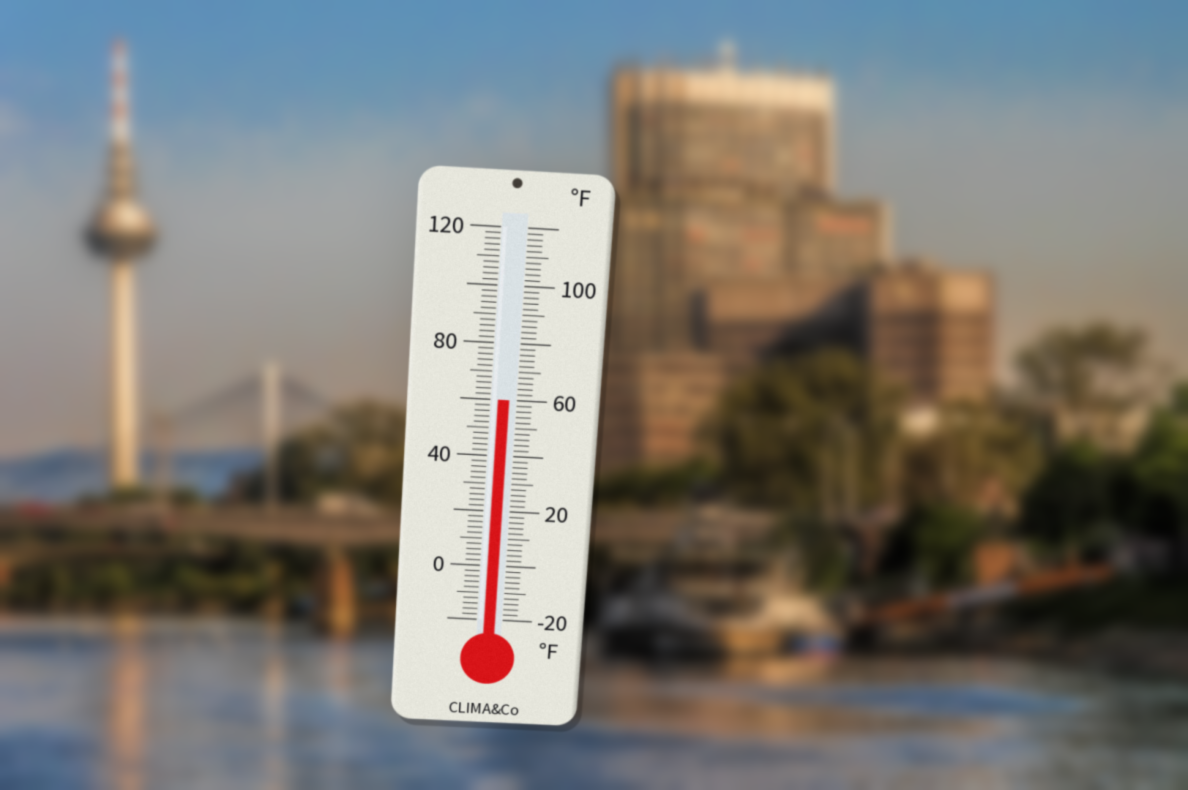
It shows value=60 unit=°F
